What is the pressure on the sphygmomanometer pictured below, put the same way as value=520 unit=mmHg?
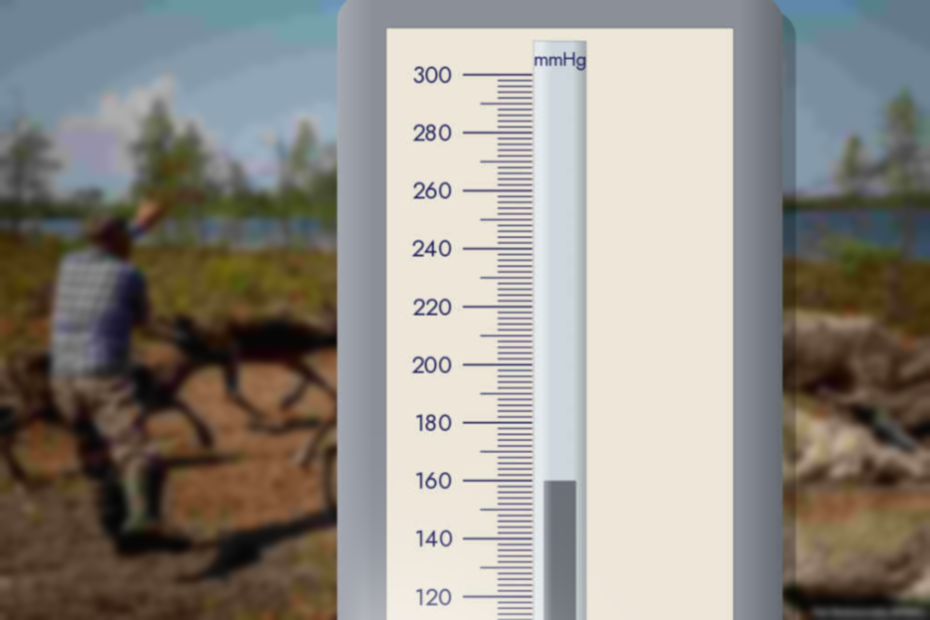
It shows value=160 unit=mmHg
